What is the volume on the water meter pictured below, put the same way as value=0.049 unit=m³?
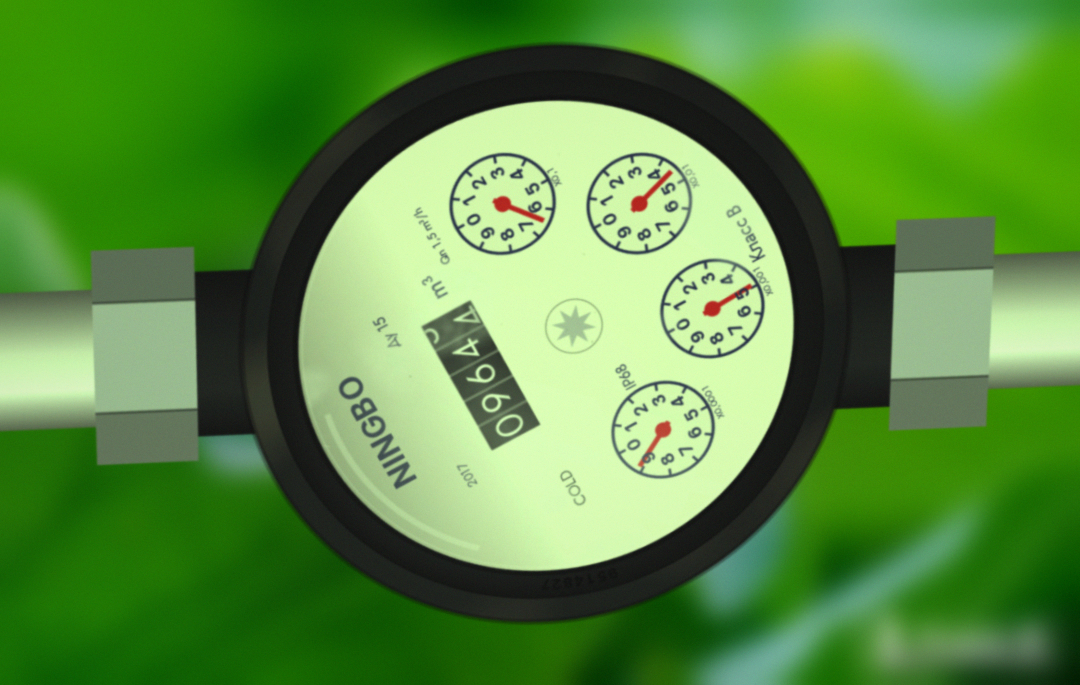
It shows value=9643.6449 unit=m³
